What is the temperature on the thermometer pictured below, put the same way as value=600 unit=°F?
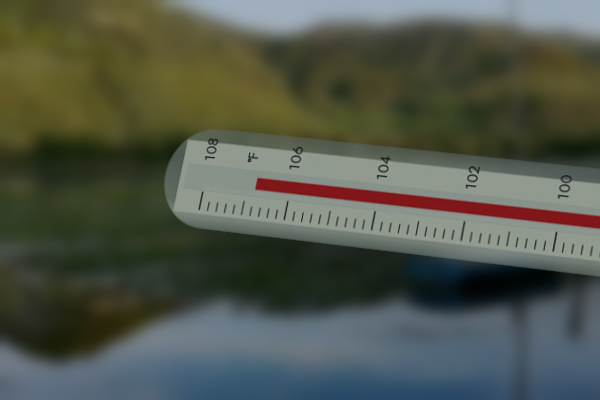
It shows value=106.8 unit=°F
